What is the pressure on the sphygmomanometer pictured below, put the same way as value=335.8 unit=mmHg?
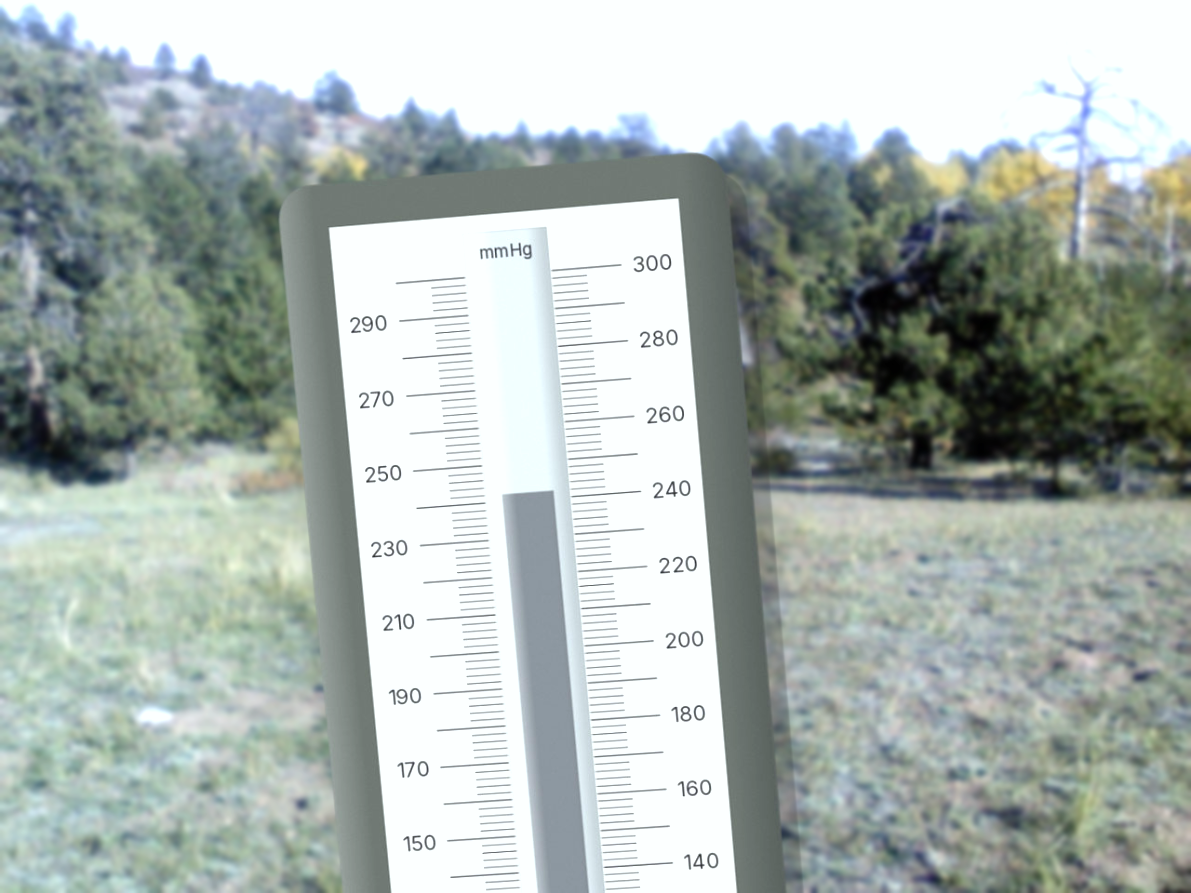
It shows value=242 unit=mmHg
